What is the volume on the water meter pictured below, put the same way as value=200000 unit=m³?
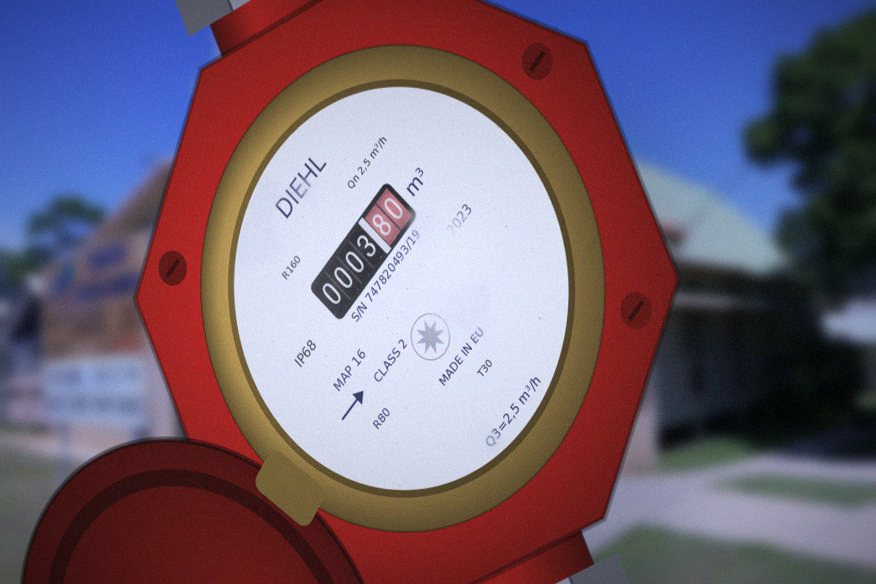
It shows value=3.80 unit=m³
